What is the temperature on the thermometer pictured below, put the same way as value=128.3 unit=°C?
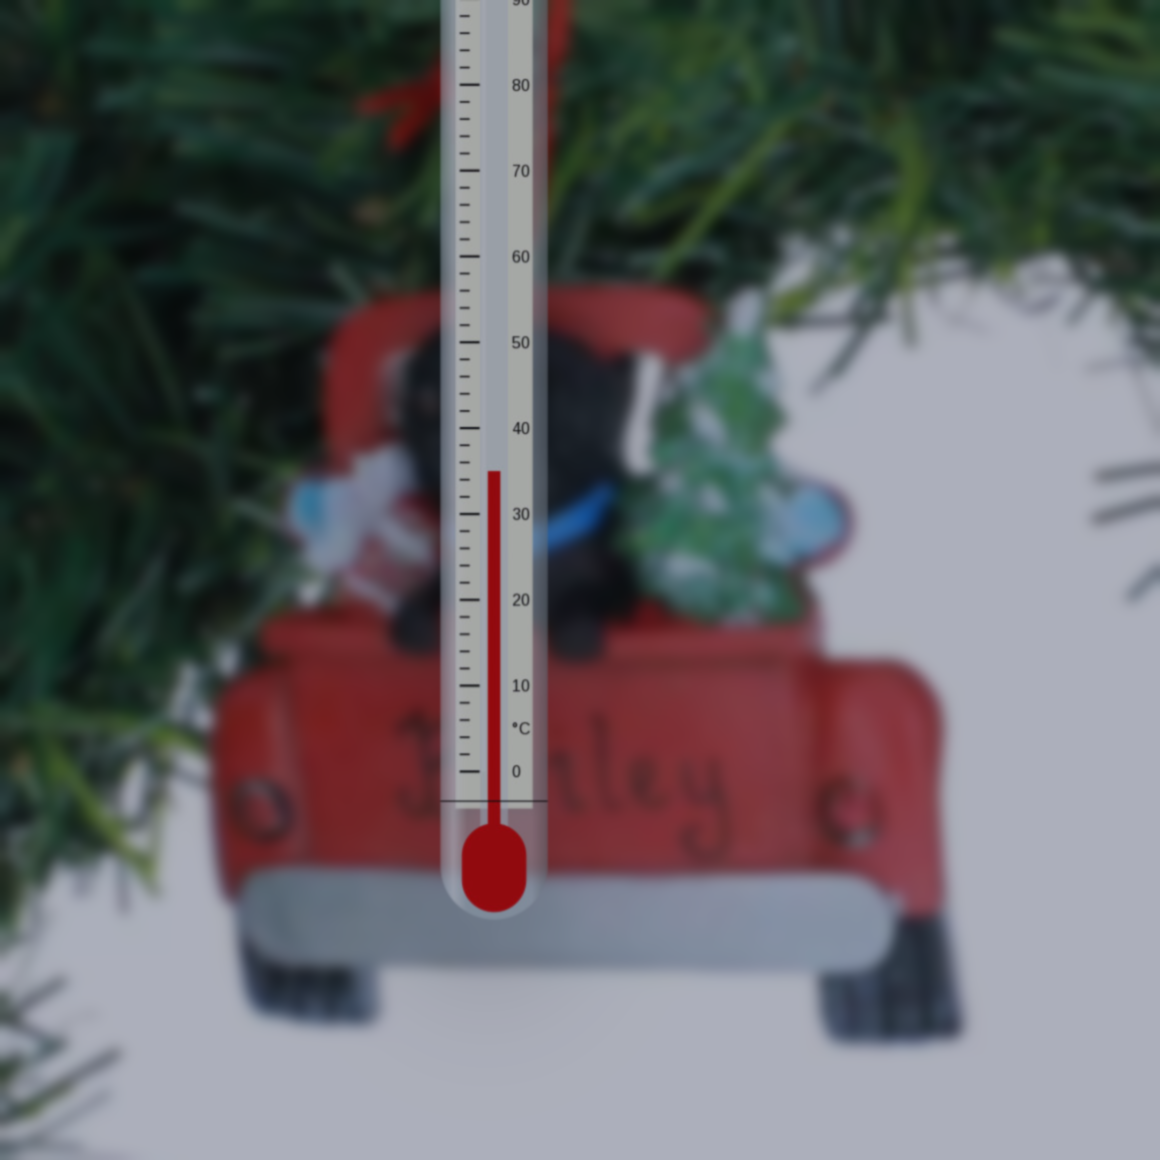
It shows value=35 unit=°C
